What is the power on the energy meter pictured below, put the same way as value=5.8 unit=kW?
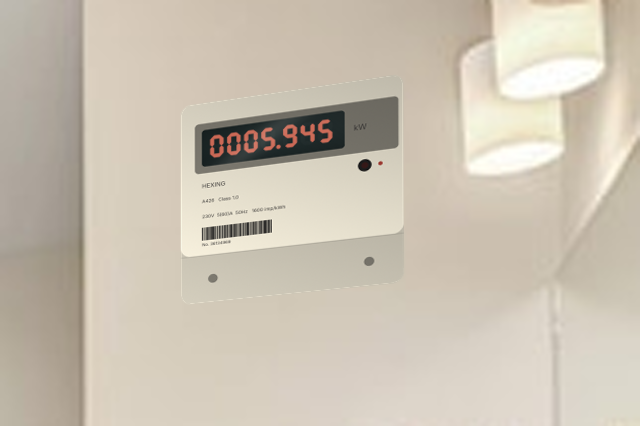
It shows value=5.945 unit=kW
